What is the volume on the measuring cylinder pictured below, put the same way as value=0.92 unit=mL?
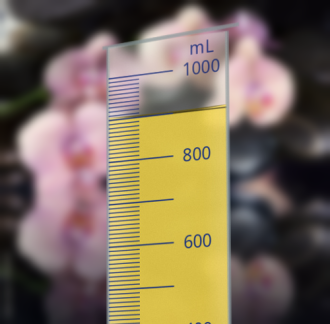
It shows value=900 unit=mL
